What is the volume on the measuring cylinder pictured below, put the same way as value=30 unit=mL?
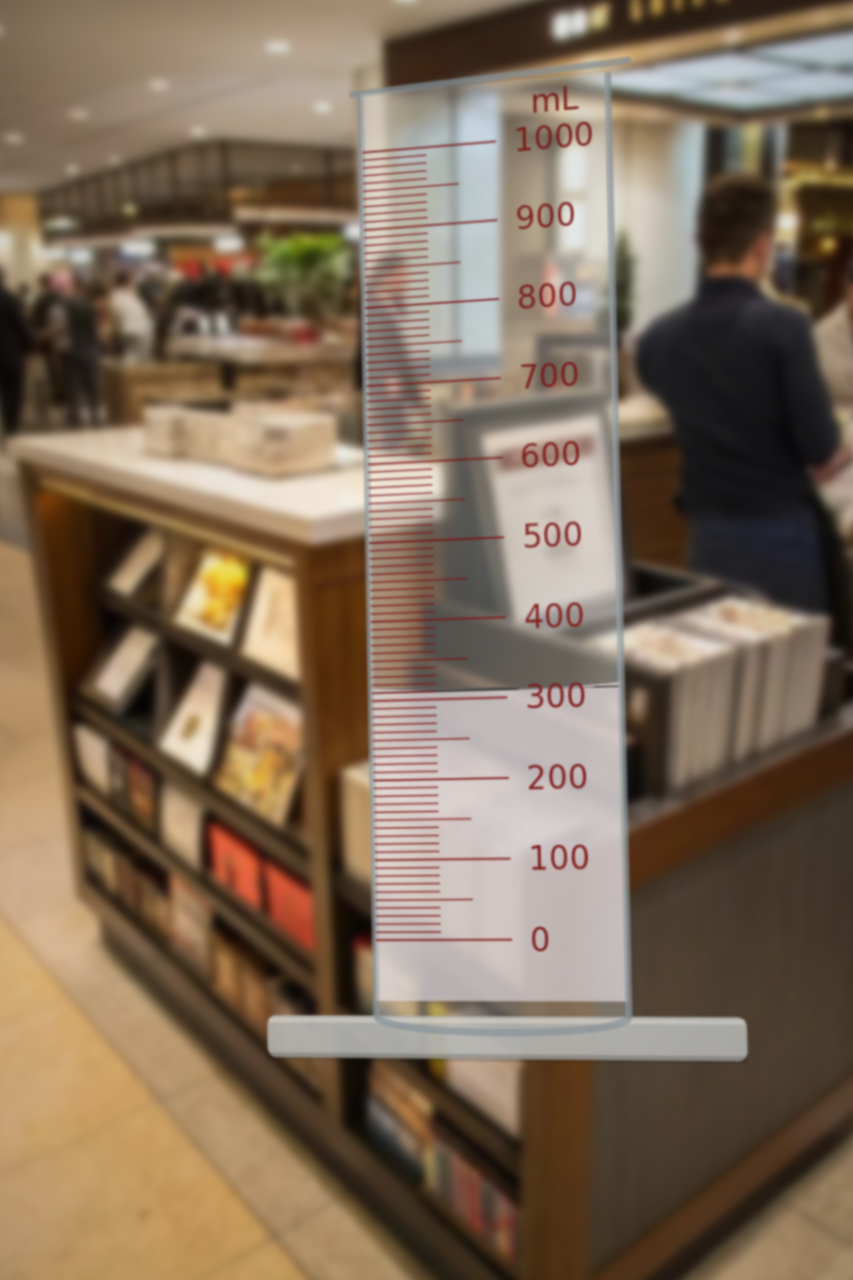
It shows value=310 unit=mL
